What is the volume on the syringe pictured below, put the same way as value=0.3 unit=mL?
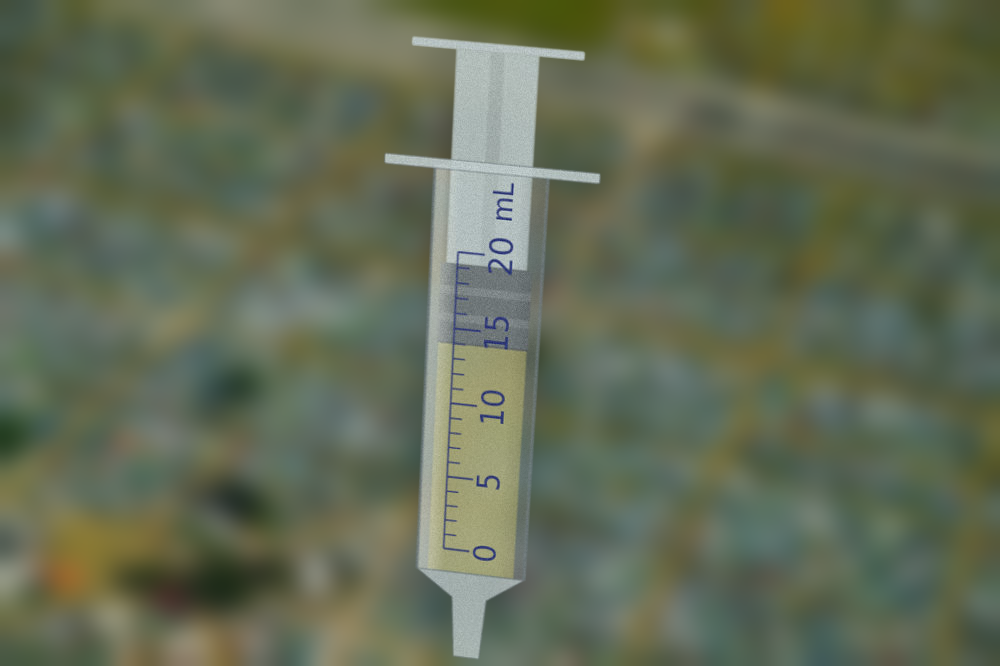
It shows value=14 unit=mL
